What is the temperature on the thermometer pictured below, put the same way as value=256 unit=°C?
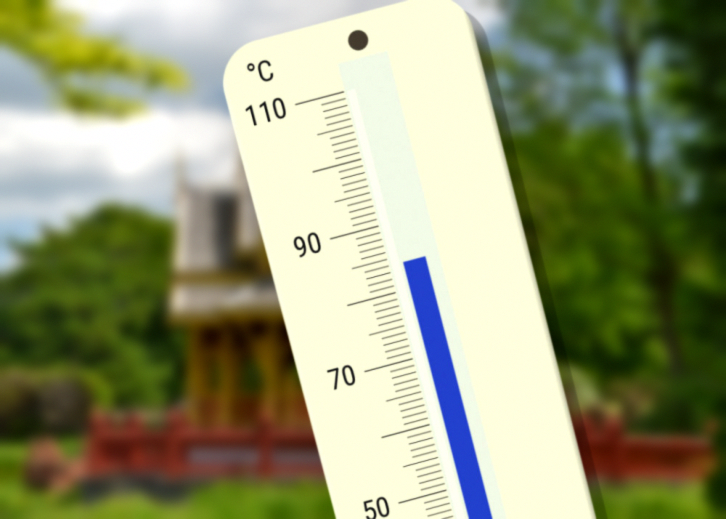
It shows value=84 unit=°C
